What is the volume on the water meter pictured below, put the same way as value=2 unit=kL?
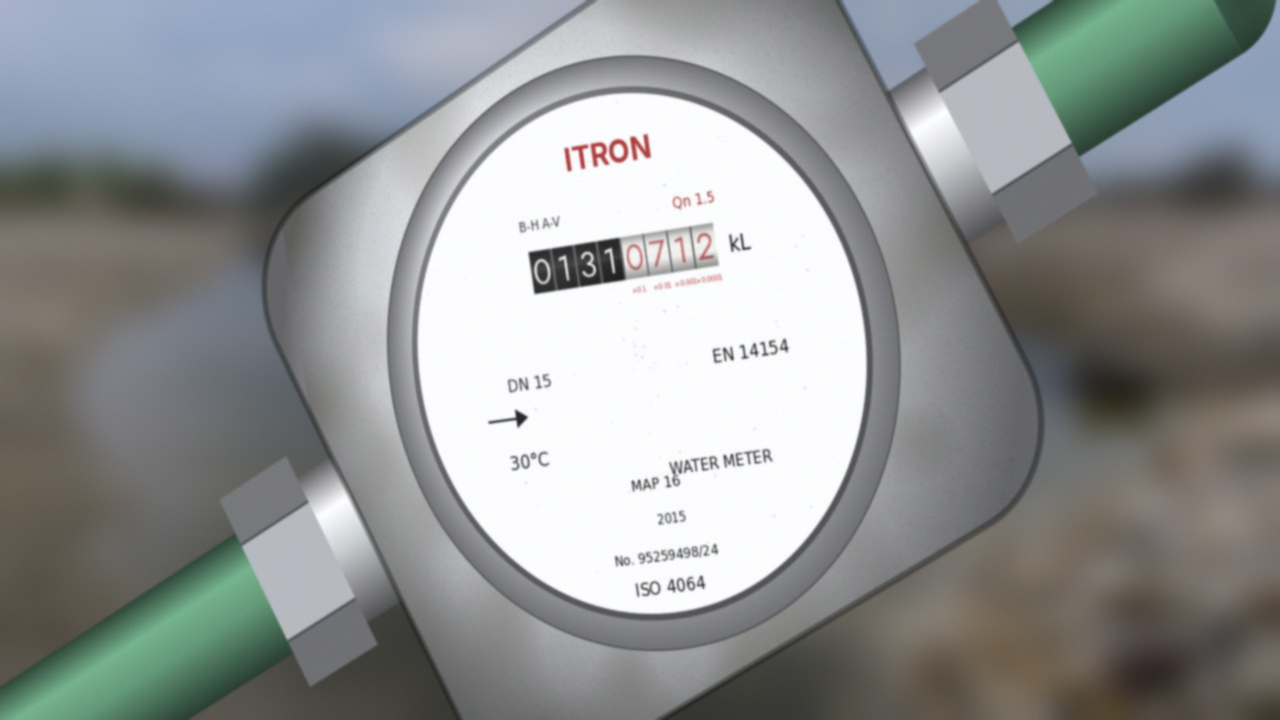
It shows value=131.0712 unit=kL
